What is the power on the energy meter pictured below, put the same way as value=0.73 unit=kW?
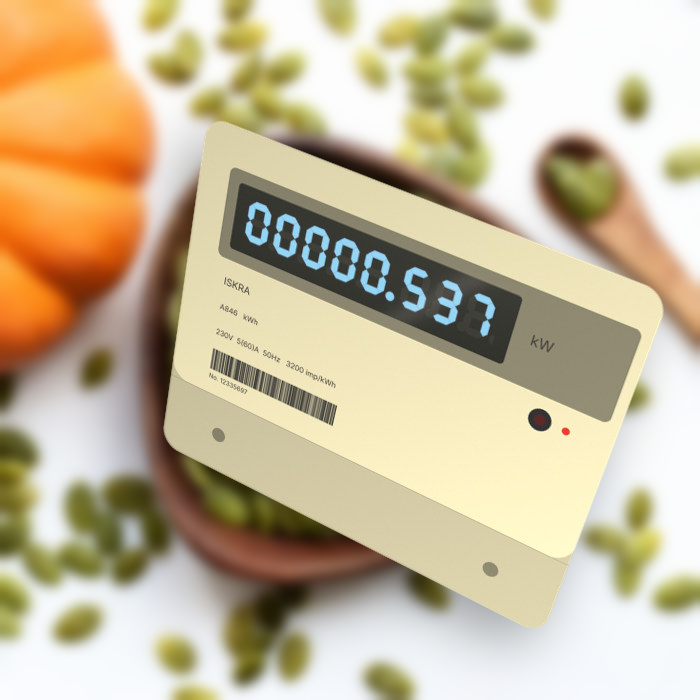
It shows value=0.537 unit=kW
